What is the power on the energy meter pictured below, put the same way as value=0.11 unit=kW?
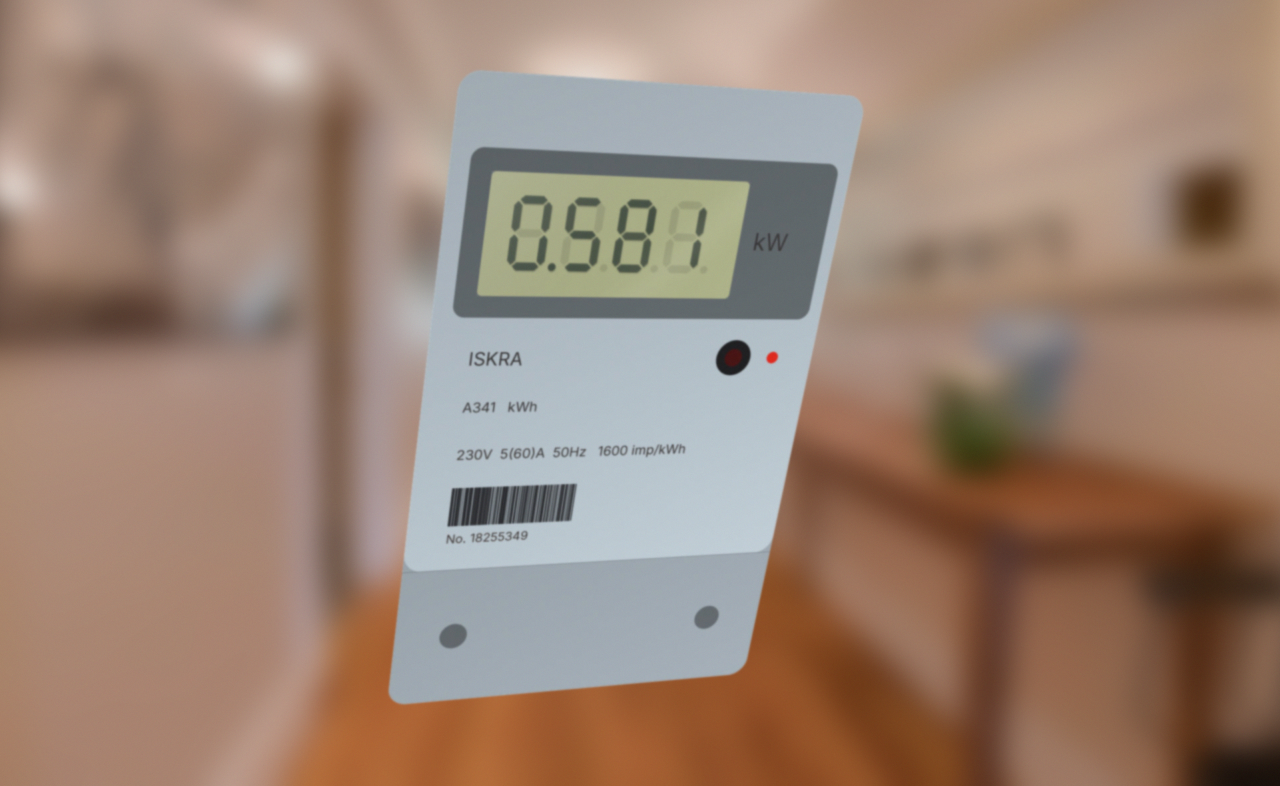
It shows value=0.581 unit=kW
